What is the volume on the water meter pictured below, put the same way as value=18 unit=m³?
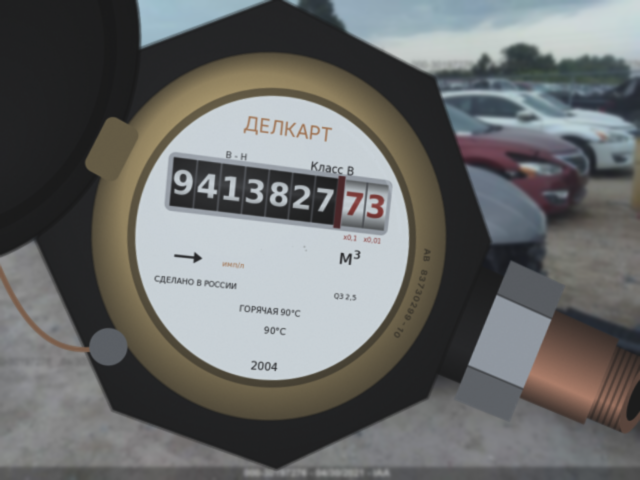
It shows value=9413827.73 unit=m³
